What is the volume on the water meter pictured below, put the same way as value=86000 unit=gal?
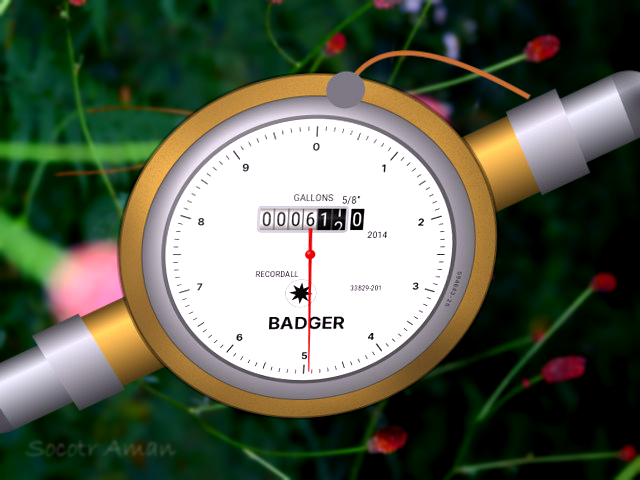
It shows value=6114.9 unit=gal
